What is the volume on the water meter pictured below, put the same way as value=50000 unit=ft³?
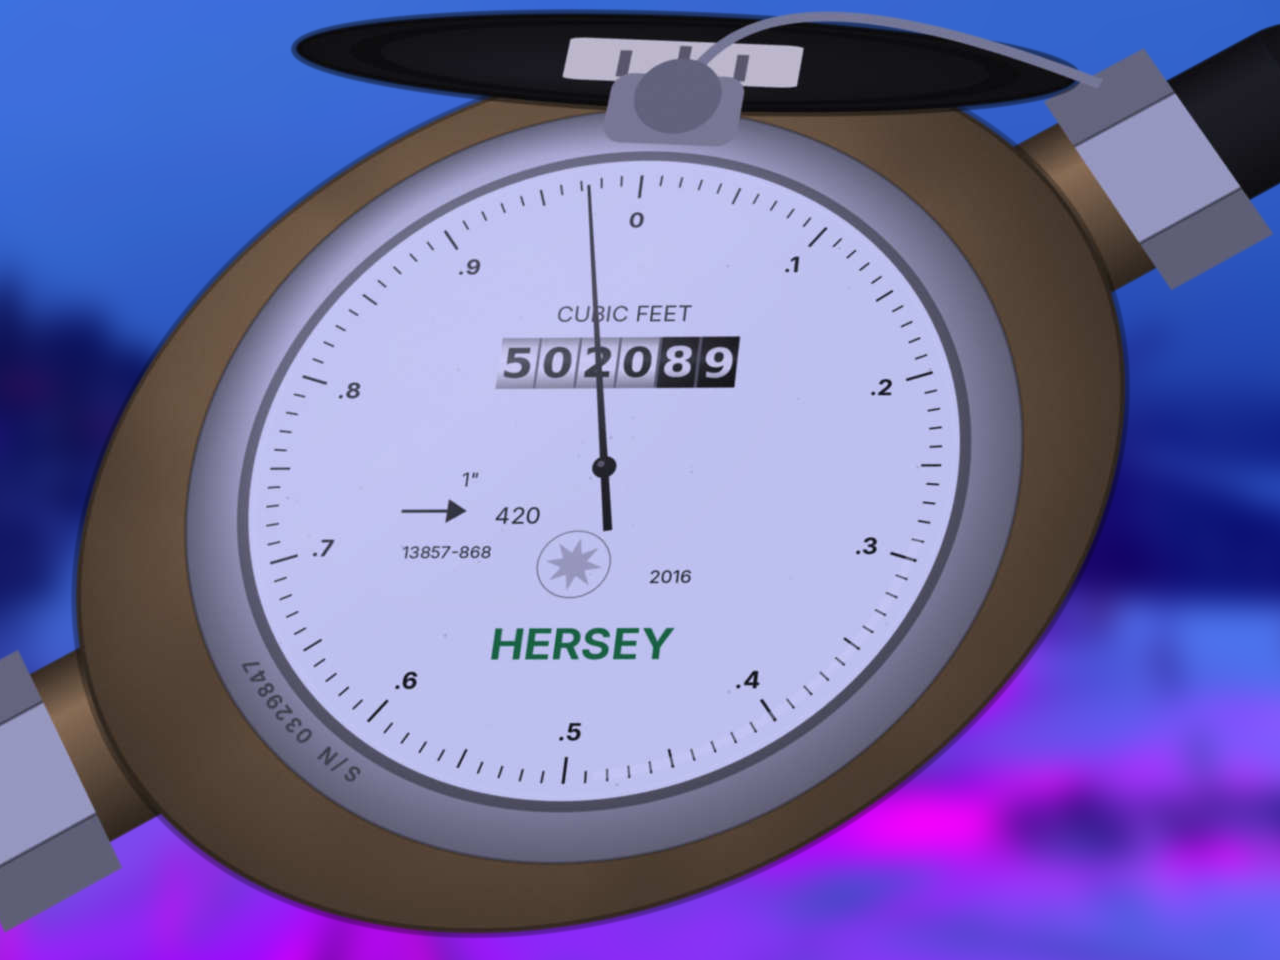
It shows value=502088.97 unit=ft³
